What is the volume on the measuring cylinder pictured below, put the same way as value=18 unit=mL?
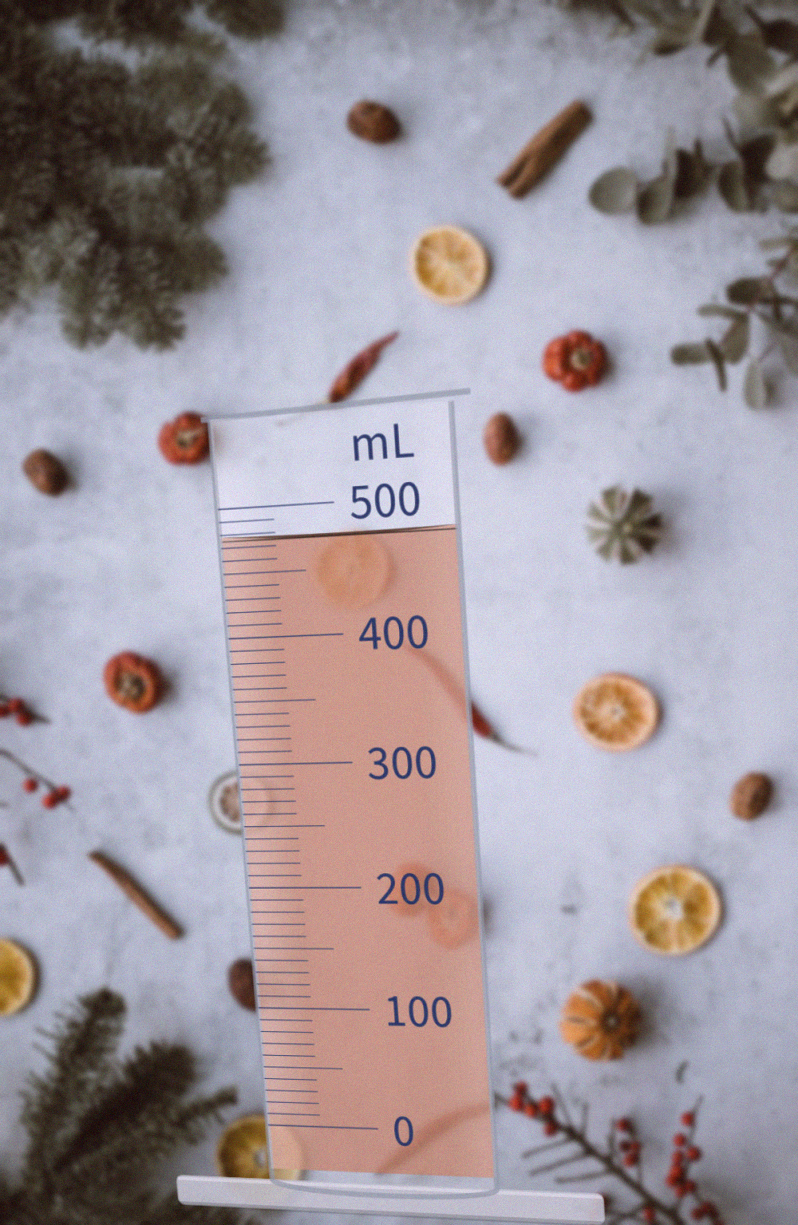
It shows value=475 unit=mL
